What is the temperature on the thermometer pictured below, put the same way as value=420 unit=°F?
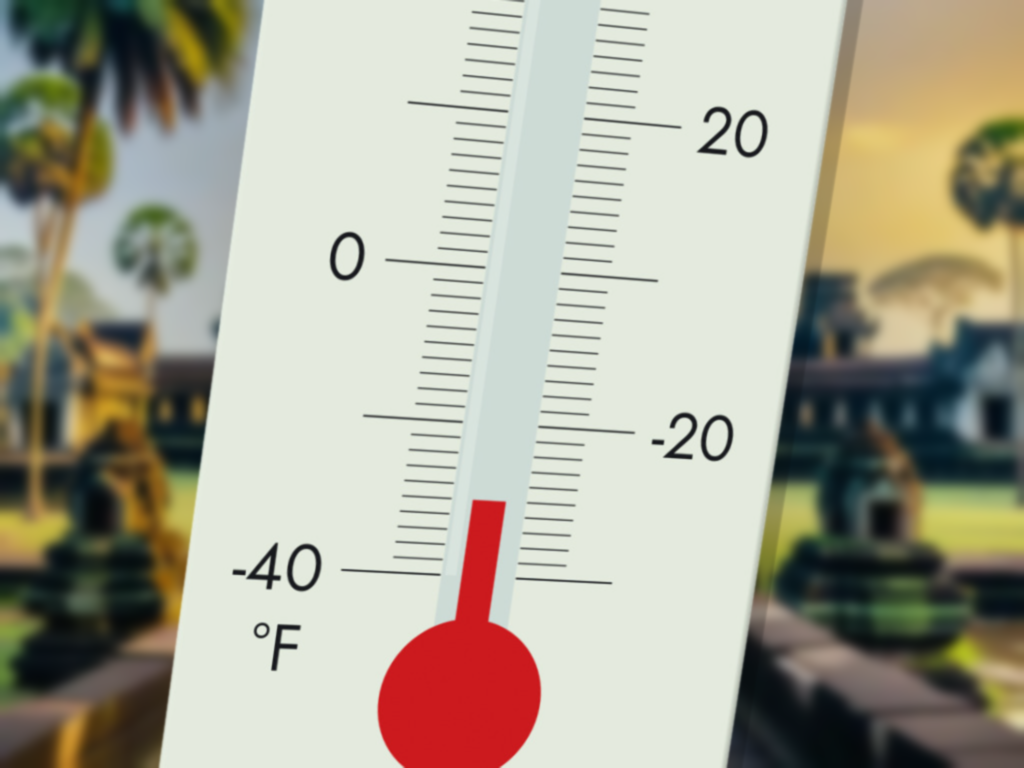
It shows value=-30 unit=°F
